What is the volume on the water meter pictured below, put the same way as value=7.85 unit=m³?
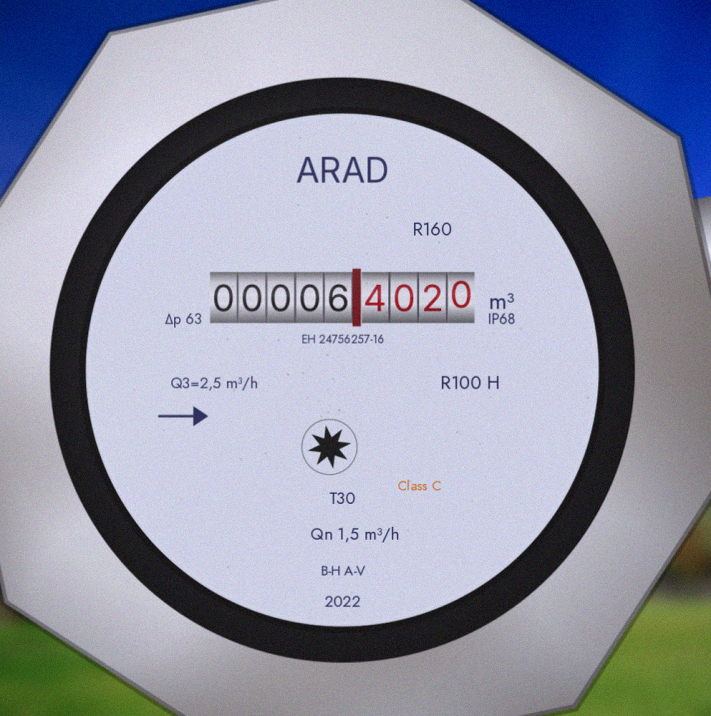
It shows value=6.4020 unit=m³
